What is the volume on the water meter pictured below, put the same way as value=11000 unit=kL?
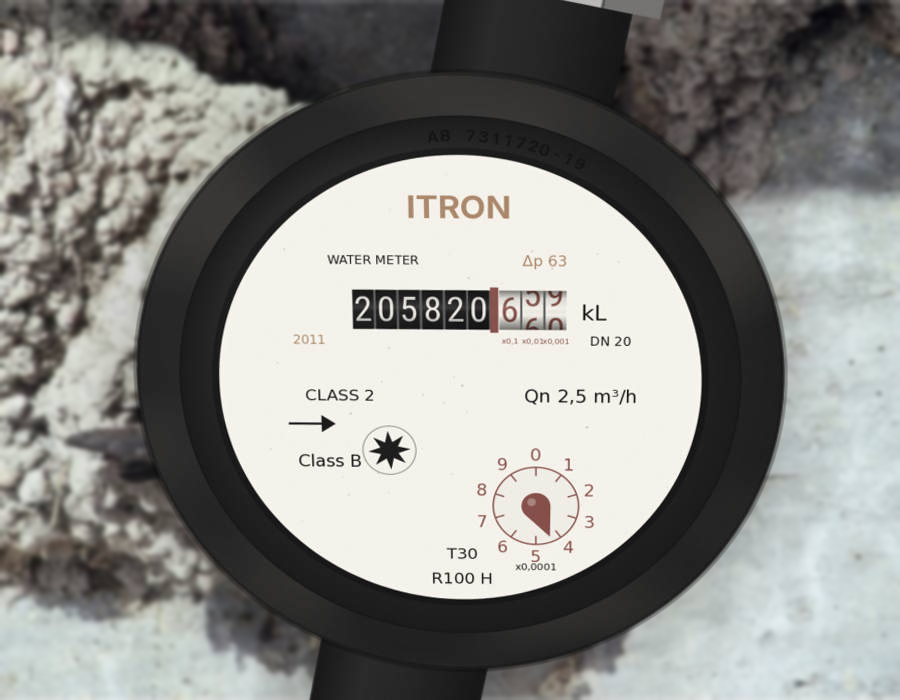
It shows value=205820.6594 unit=kL
